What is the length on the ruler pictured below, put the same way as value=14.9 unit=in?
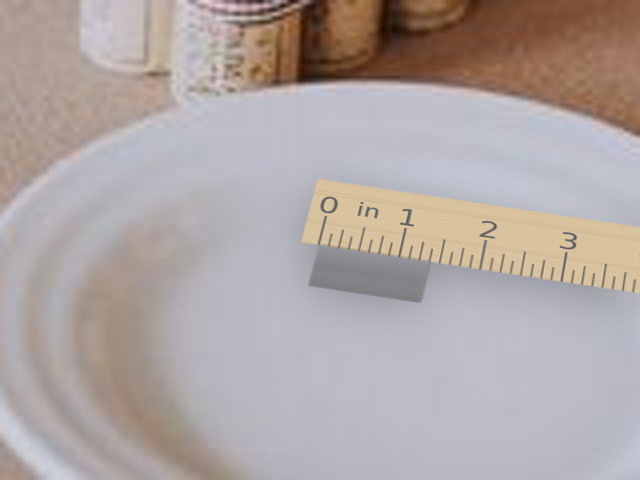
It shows value=1.375 unit=in
